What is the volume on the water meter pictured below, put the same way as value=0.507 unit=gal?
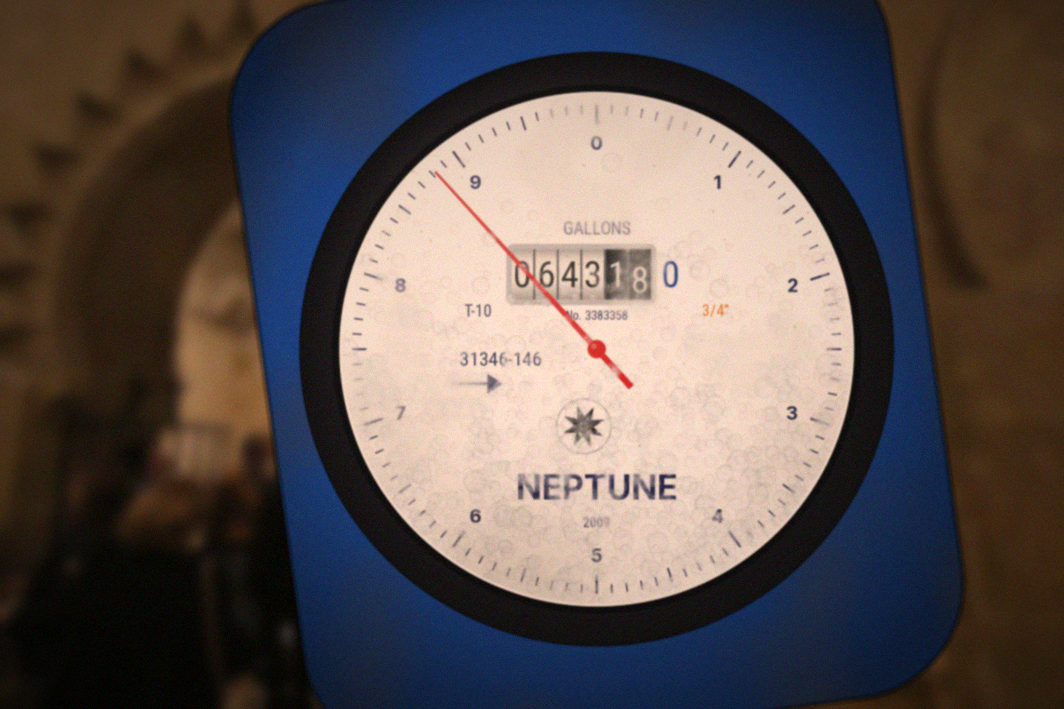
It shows value=643178.8 unit=gal
